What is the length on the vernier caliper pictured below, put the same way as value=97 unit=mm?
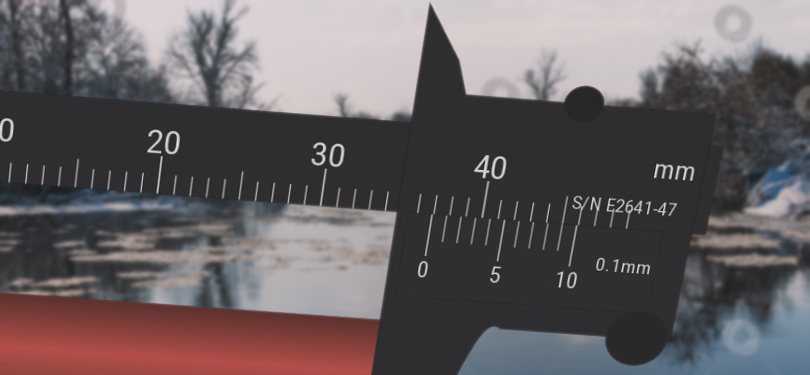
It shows value=36.9 unit=mm
